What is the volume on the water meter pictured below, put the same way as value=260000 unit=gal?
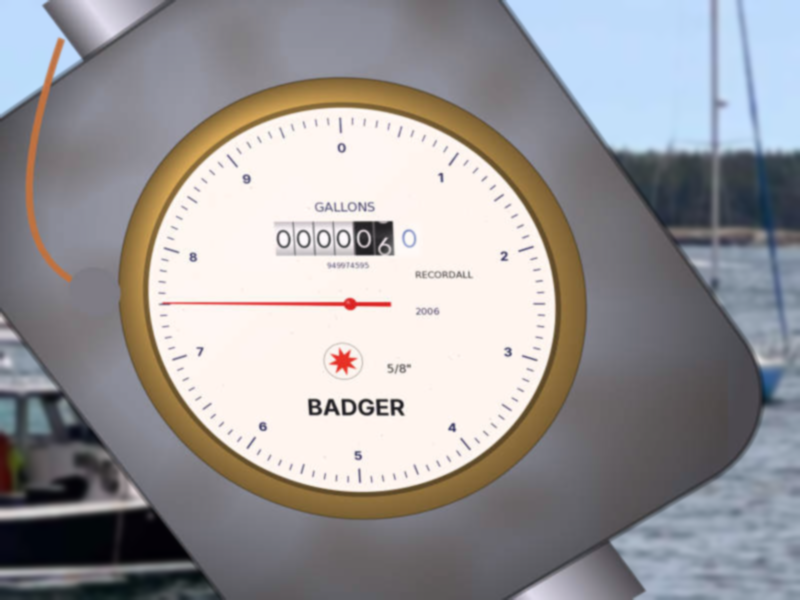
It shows value=57.5 unit=gal
